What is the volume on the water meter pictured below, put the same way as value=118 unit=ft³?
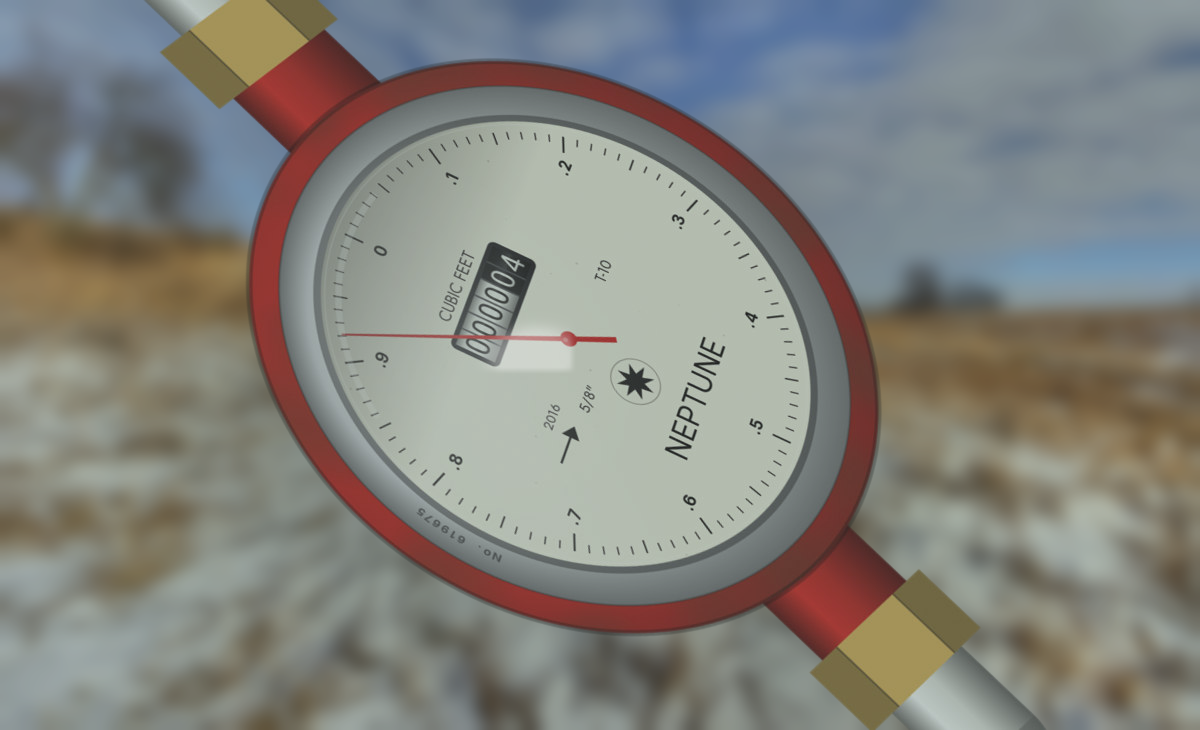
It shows value=3.92 unit=ft³
